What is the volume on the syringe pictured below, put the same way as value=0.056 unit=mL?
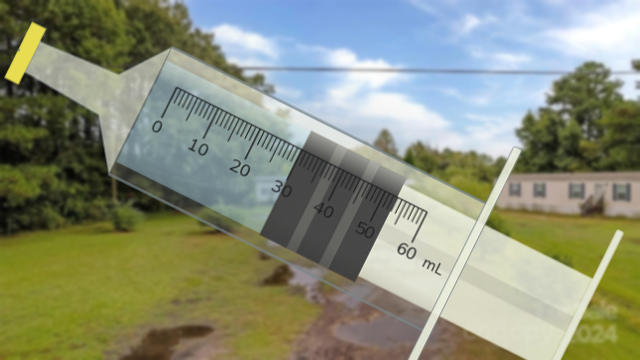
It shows value=30 unit=mL
